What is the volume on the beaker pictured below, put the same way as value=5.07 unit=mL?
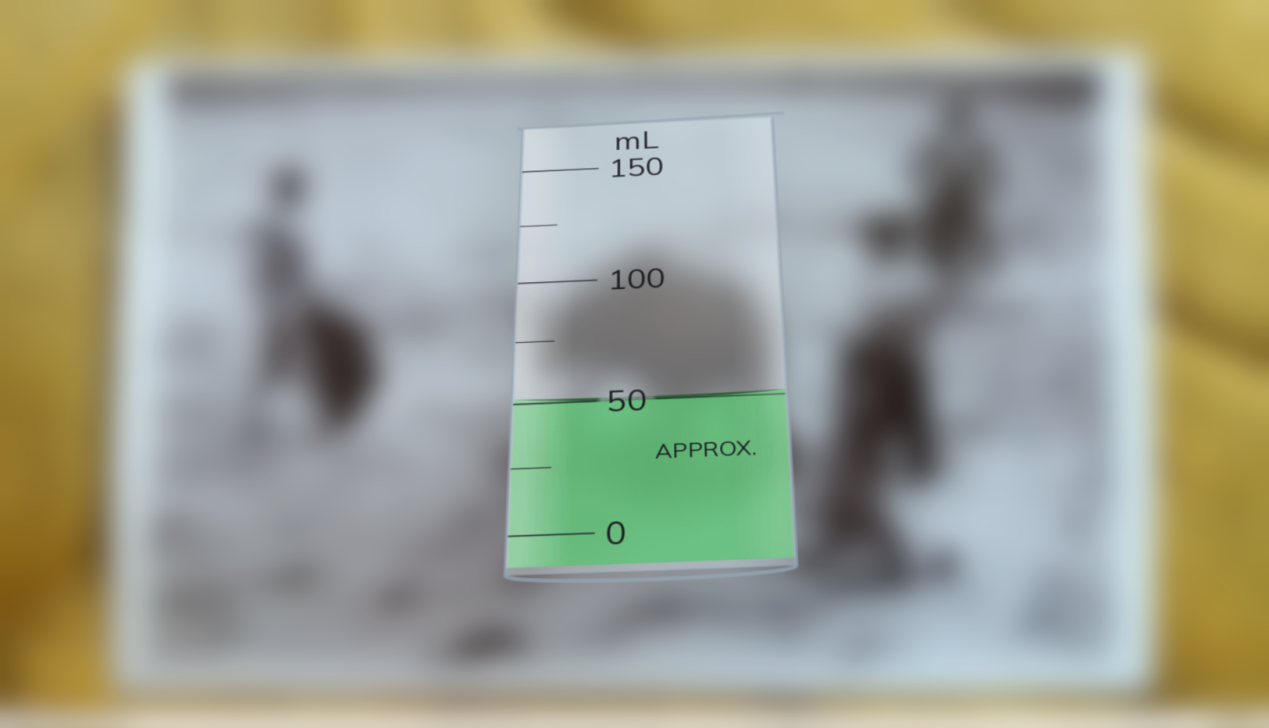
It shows value=50 unit=mL
